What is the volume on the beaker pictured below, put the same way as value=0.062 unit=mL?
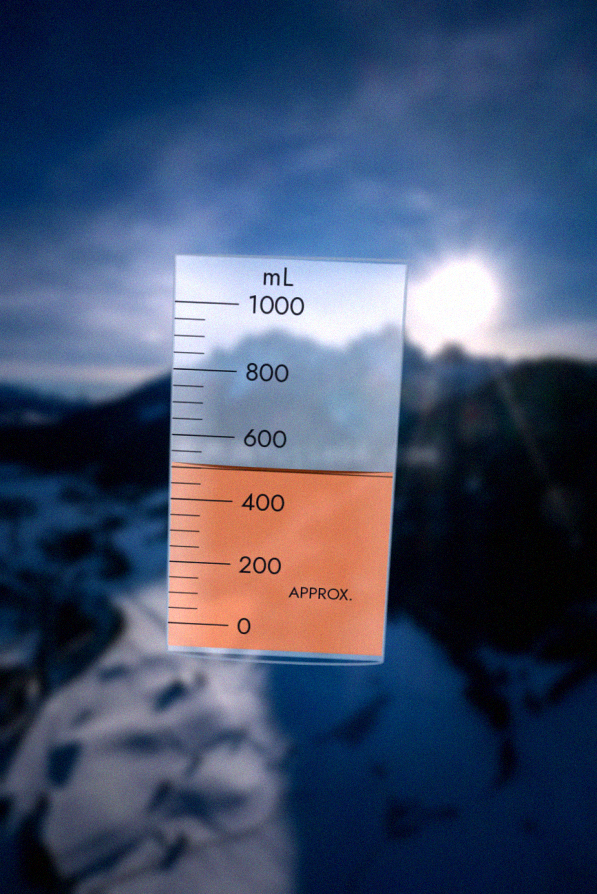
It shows value=500 unit=mL
